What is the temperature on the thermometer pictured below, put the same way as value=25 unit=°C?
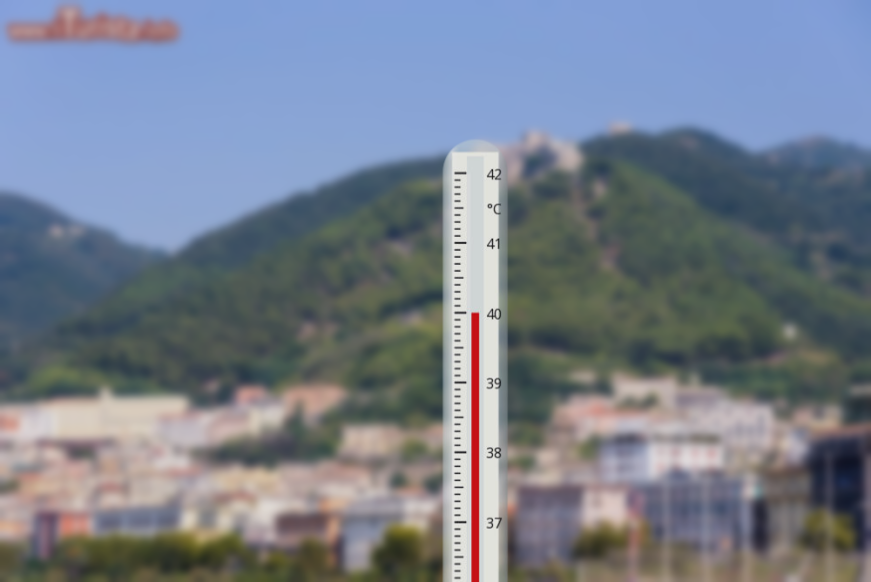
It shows value=40 unit=°C
